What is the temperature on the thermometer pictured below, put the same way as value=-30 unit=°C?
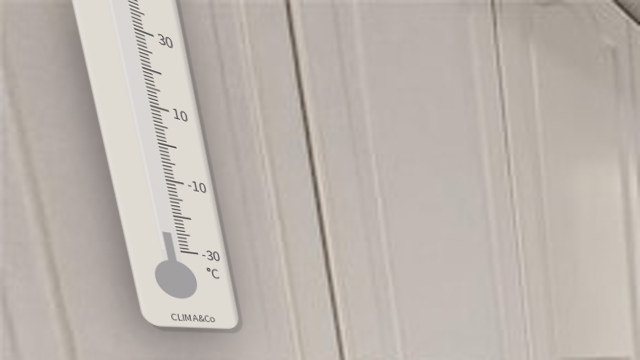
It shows value=-25 unit=°C
